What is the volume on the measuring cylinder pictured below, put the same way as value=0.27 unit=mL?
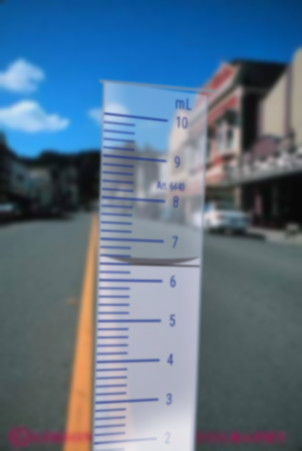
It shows value=6.4 unit=mL
